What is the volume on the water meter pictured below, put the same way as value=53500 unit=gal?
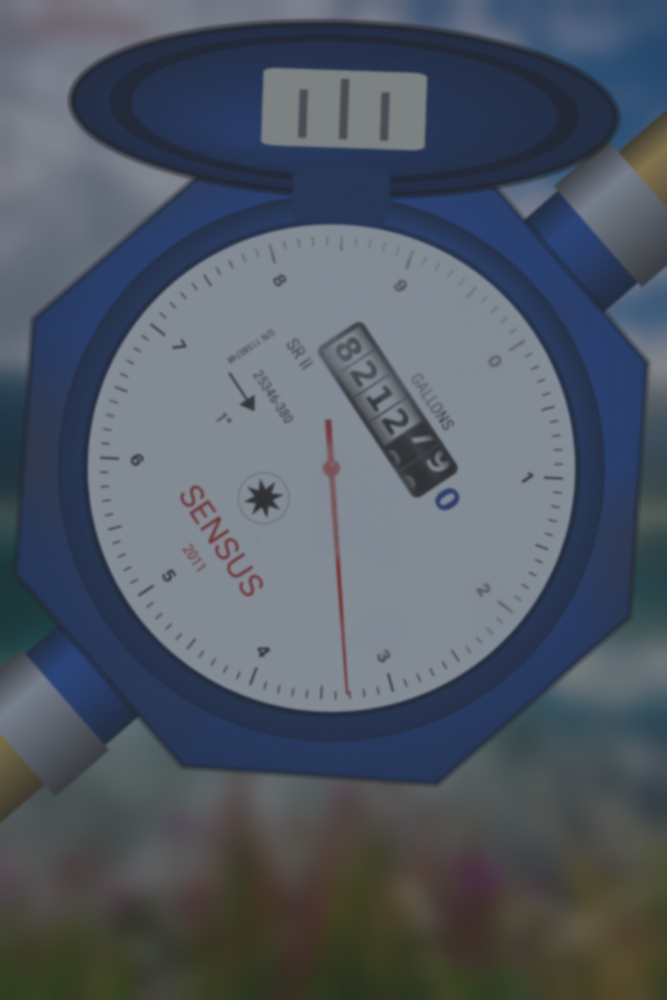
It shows value=8212793.3 unit=gal
